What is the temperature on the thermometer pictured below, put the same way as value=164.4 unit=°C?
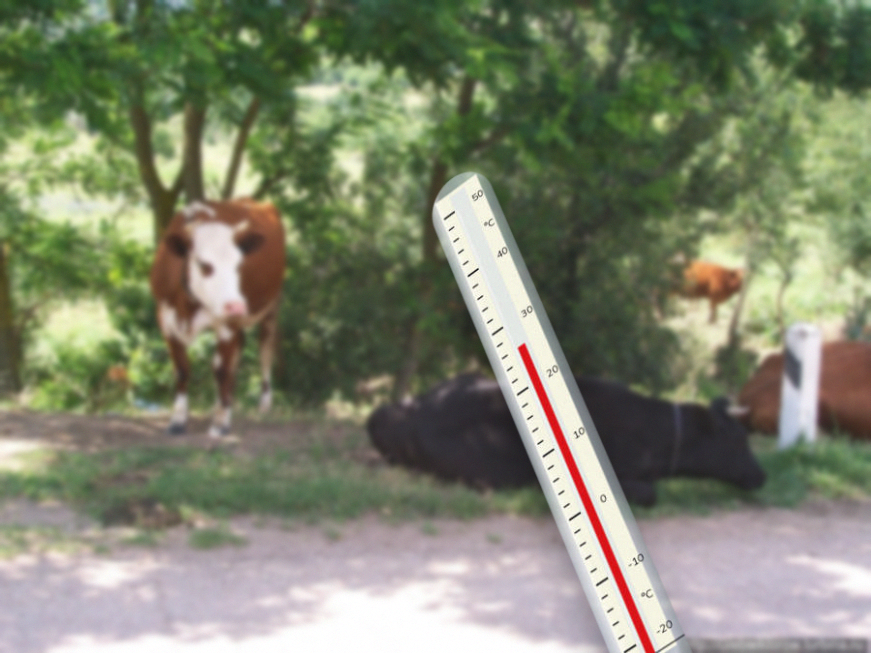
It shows value=26 unit=°C
